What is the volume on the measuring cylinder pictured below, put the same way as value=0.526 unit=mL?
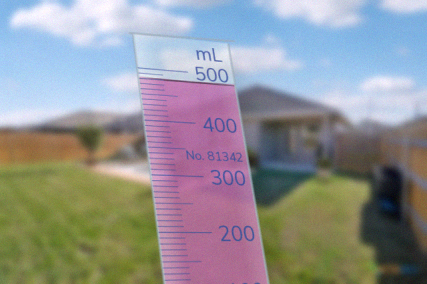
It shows value=480 unit=mL
